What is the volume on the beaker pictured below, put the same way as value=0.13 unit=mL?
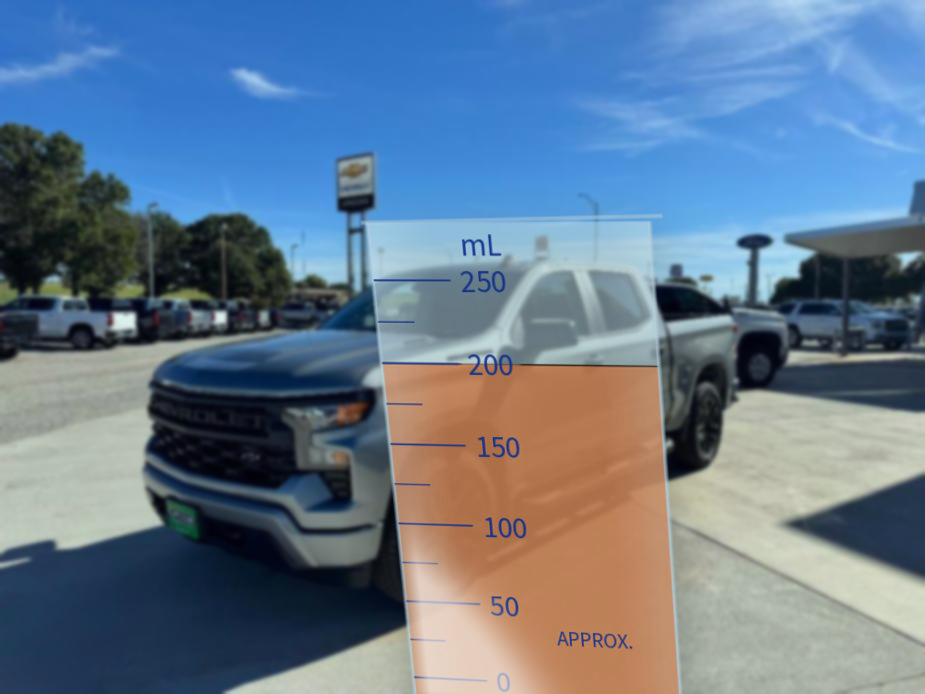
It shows value=200 unit=mL
